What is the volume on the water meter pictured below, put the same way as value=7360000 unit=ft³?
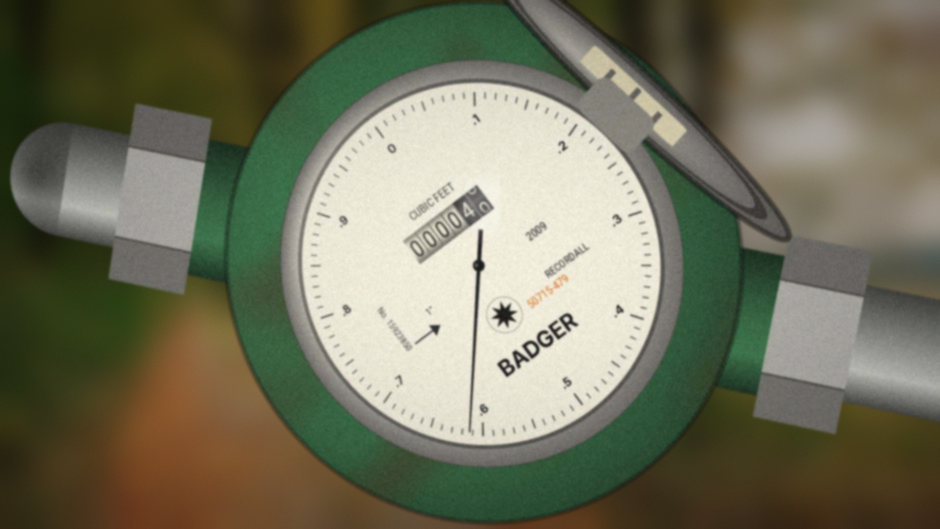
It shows value=48.61 unit=ft³
